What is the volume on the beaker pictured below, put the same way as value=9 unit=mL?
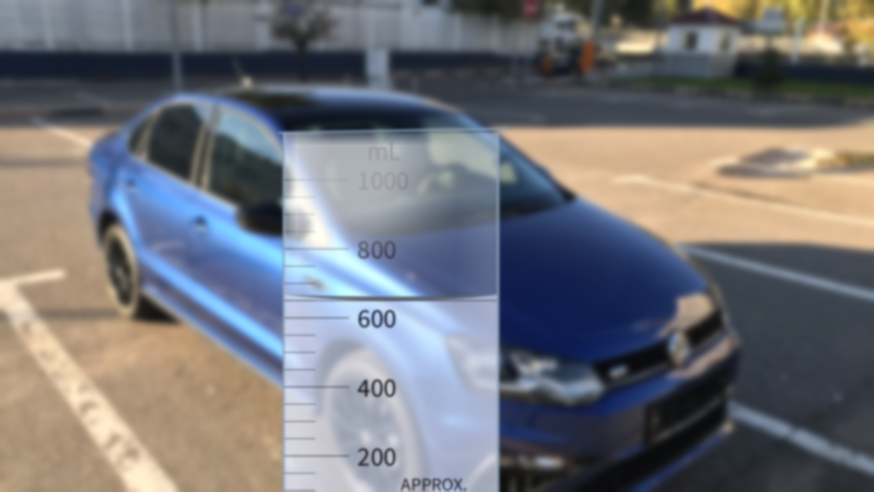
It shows value=650 unit=mL
